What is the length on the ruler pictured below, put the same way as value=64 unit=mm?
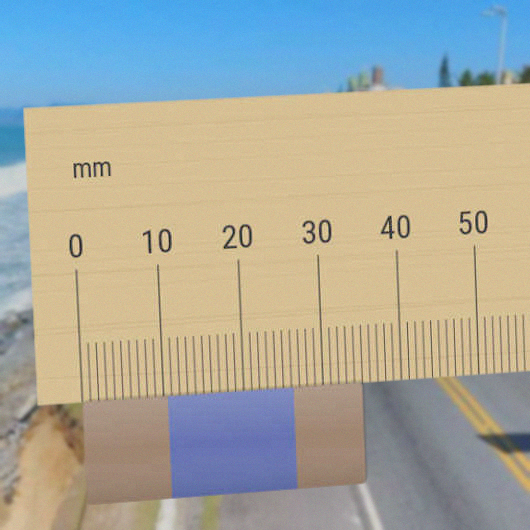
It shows value=35 unit=mm
